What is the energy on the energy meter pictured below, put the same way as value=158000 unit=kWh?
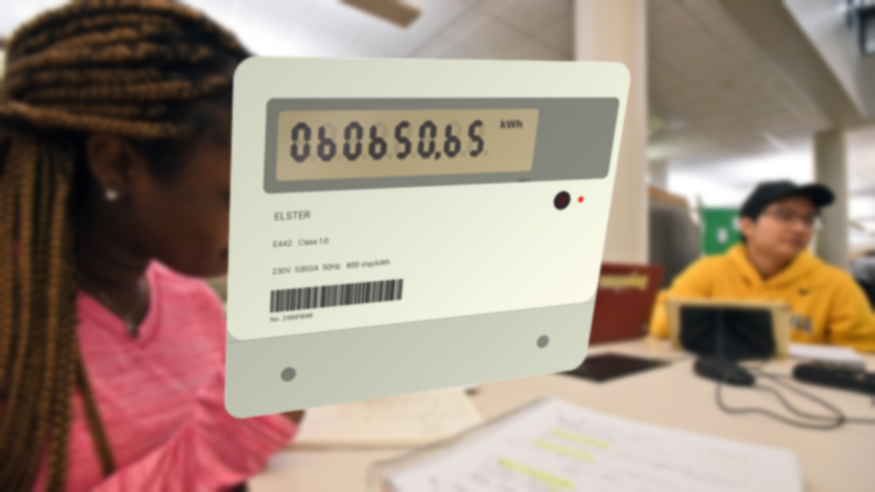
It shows value=60650.65 unit=kWh
